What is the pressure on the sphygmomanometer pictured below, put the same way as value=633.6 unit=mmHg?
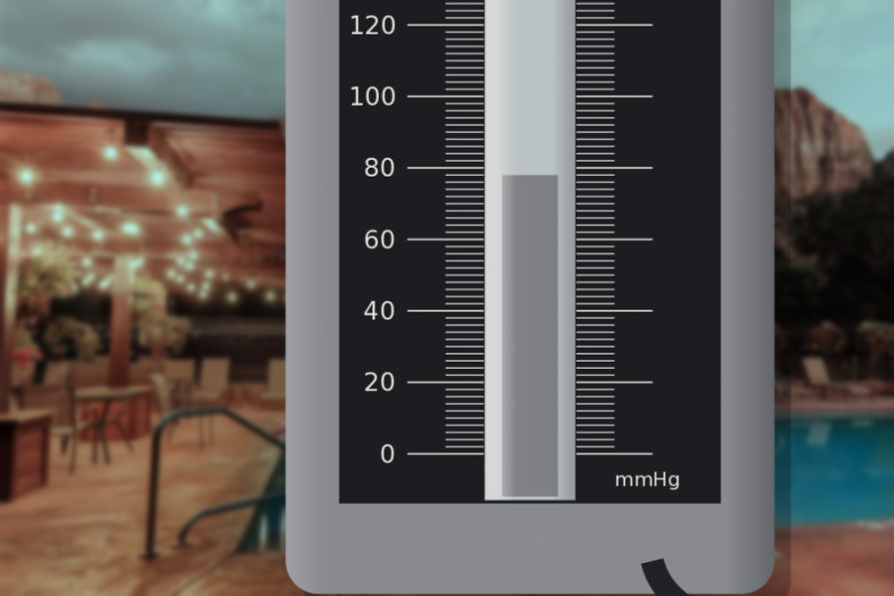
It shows value=78 unit=mmHg
